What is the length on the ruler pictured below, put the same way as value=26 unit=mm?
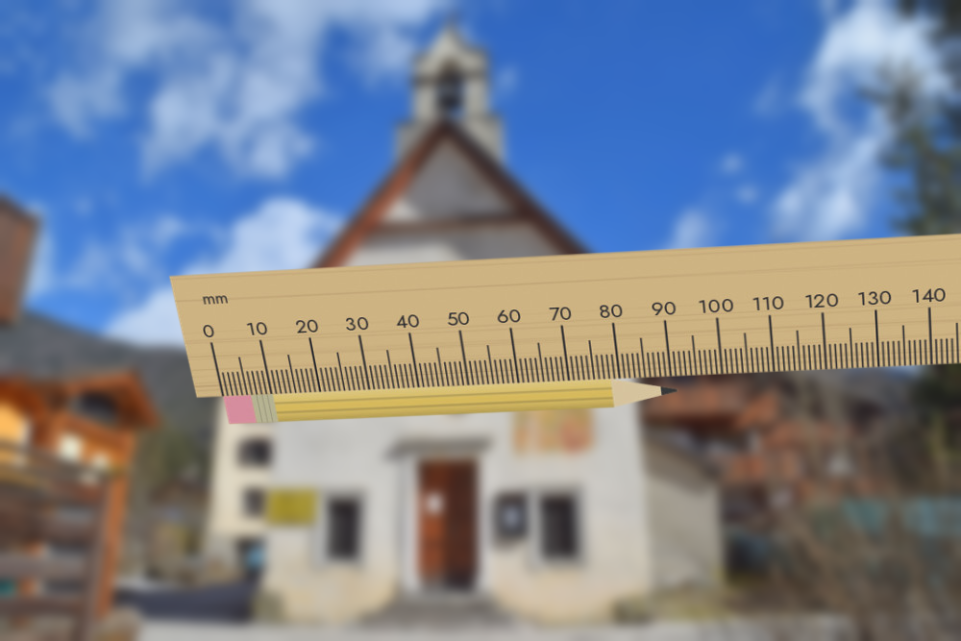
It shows value=91 unit=mm
